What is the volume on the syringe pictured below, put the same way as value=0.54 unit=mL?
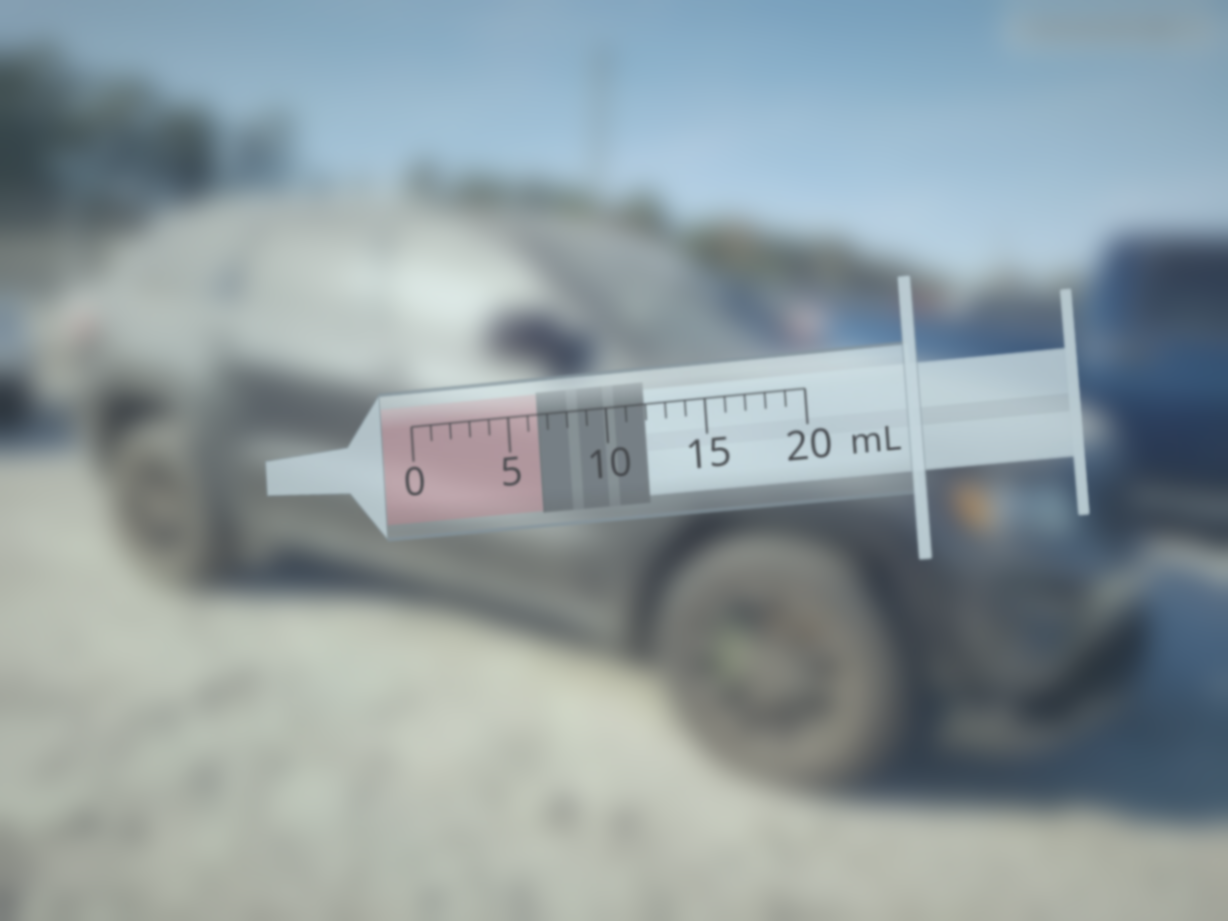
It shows value=6.5 unit=mL
